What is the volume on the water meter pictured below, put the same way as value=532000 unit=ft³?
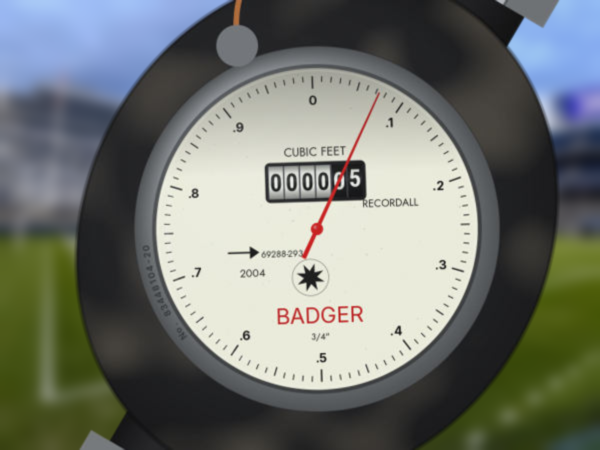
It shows value=5.07 unit=ft³
